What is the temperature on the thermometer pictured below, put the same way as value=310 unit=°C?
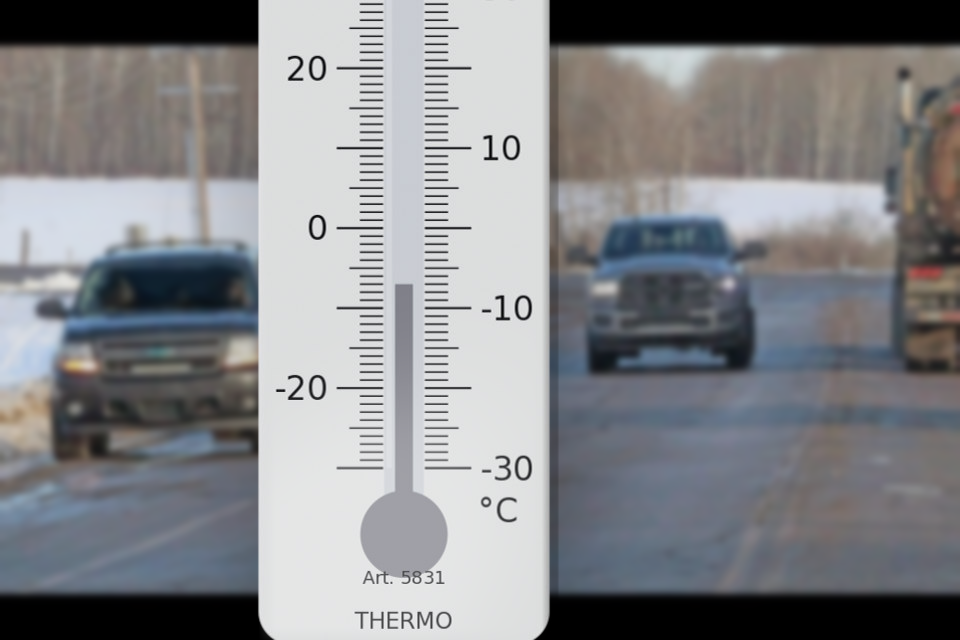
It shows value=-7 unit=°C
